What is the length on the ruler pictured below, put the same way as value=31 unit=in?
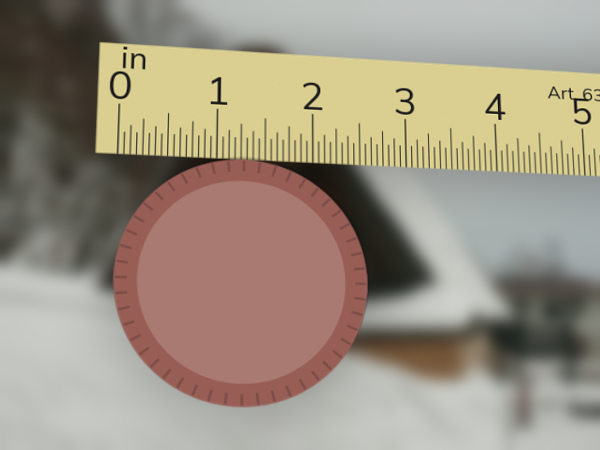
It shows value=2.5625 unit=in
